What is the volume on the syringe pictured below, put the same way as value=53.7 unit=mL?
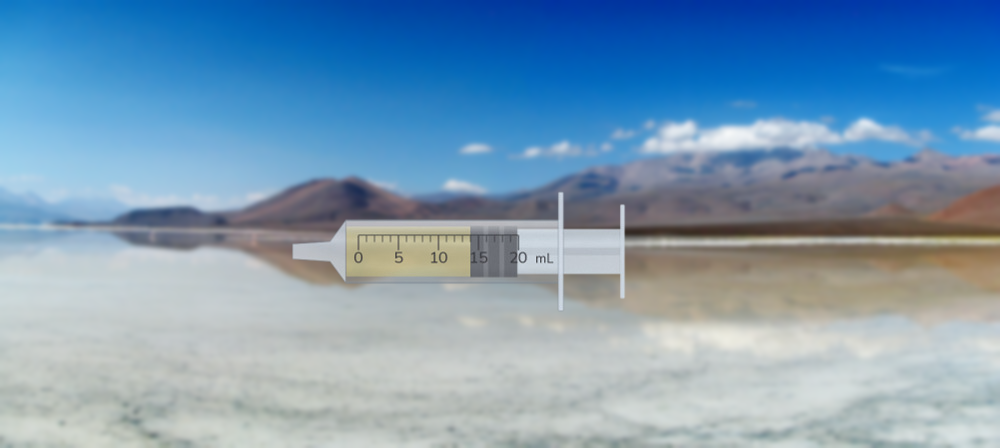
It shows value=14 unit=mL
